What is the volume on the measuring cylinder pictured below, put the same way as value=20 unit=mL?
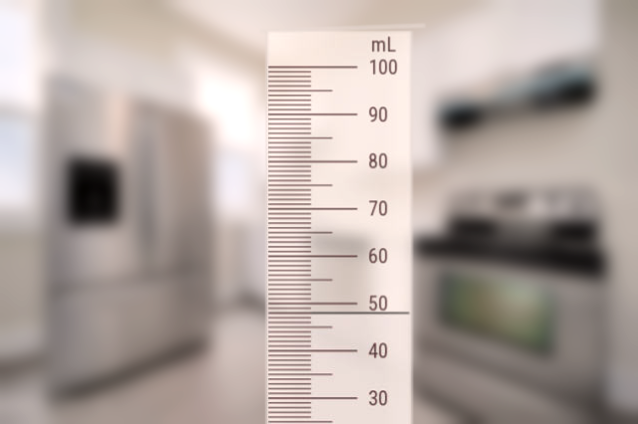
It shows value=48 unit=mL
